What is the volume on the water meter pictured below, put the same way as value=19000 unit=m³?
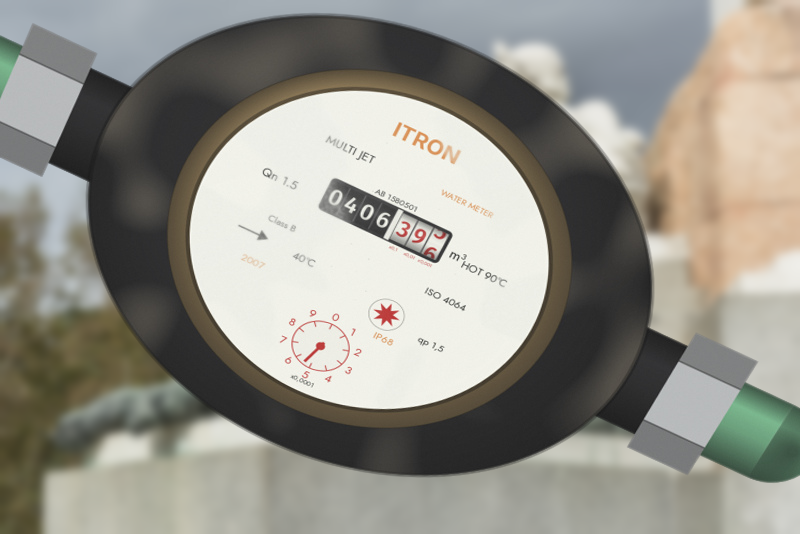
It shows value=406.3955 unit=m³
